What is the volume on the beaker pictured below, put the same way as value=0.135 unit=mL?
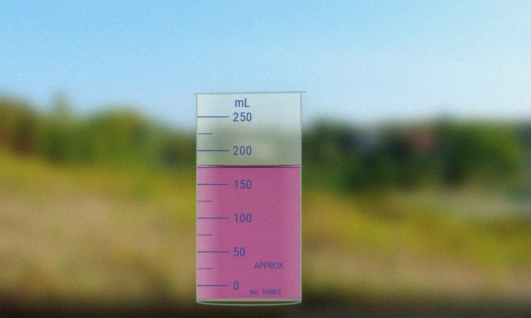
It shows value=175 unit=mL
